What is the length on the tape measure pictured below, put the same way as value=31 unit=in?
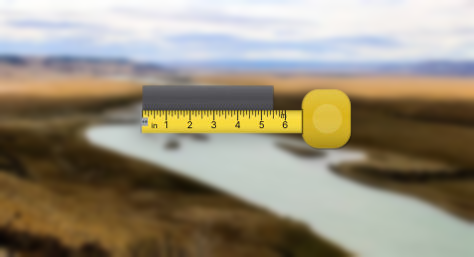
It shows value=5.5 unit=in
